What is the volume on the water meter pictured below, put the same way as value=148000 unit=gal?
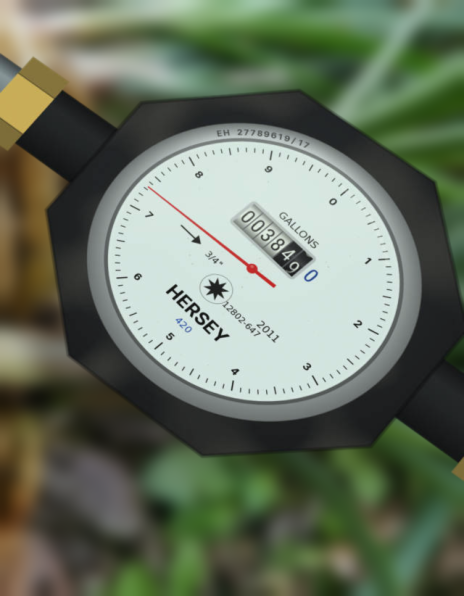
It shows value=38487.3 unit=gal
